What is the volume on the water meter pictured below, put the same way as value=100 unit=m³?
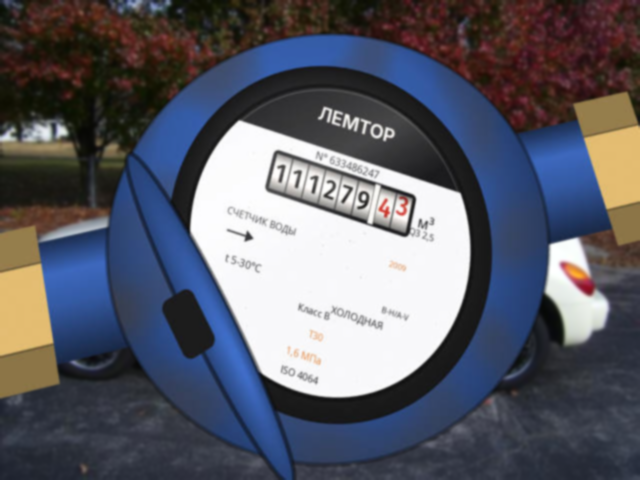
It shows value=111279.43 unit=m³
